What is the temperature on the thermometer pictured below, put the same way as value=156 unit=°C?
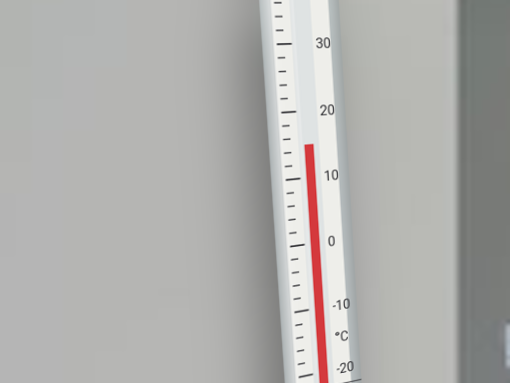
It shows value=15 unit=°C
